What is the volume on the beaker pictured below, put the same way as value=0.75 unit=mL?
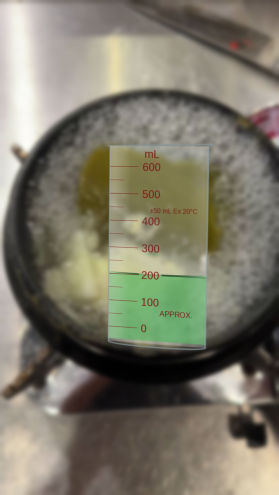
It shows value=200 unit=mL
